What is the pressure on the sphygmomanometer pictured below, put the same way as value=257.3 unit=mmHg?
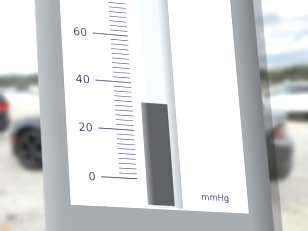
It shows value=32 unit=mmHg
